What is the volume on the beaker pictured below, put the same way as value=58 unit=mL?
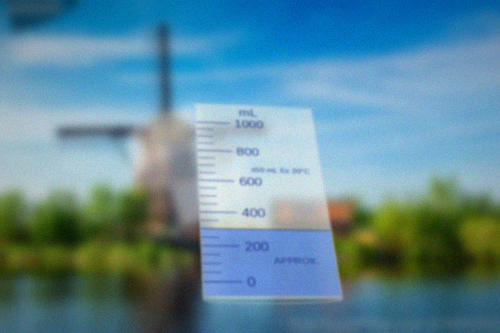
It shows value=300 unit=mL
